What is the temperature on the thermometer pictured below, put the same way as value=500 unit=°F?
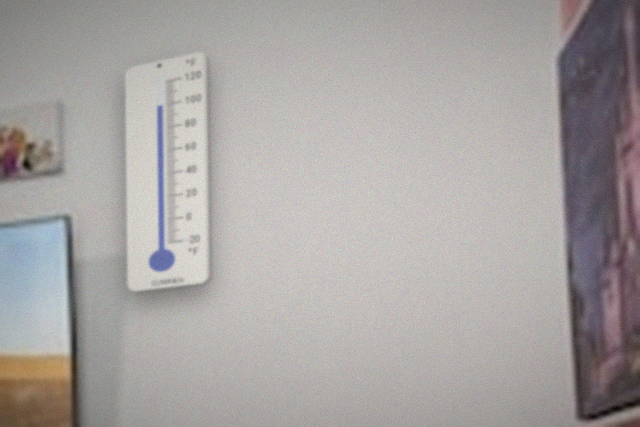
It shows value=100 unit=°F
